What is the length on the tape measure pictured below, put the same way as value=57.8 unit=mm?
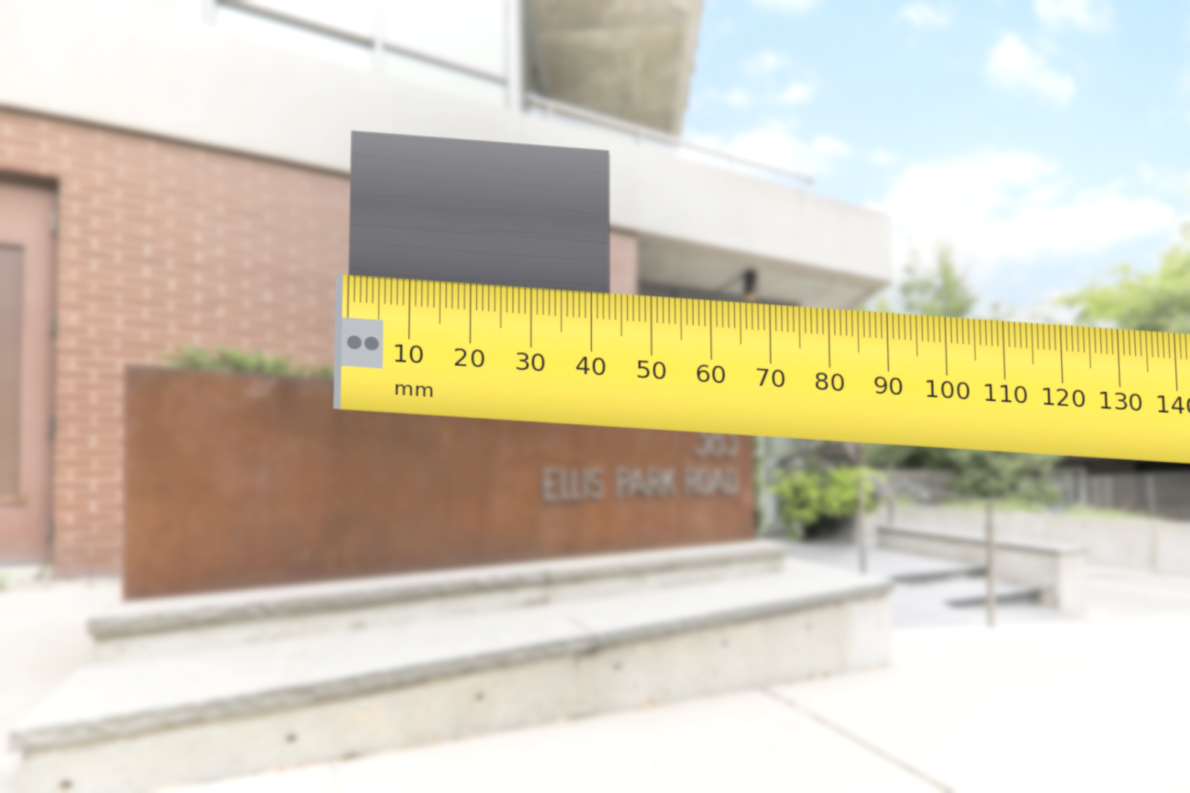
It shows value=43 unit=mm
